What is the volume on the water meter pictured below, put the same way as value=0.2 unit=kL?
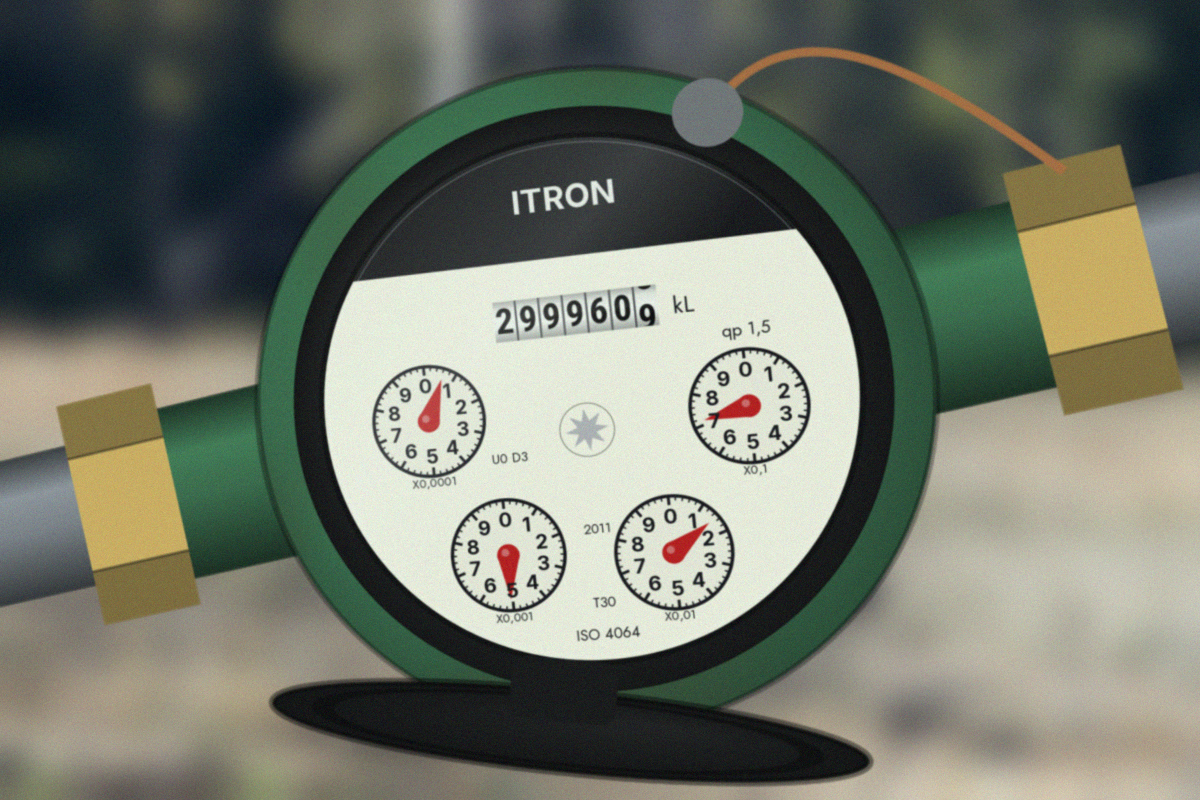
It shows value=2999608.7150 unit=kL
